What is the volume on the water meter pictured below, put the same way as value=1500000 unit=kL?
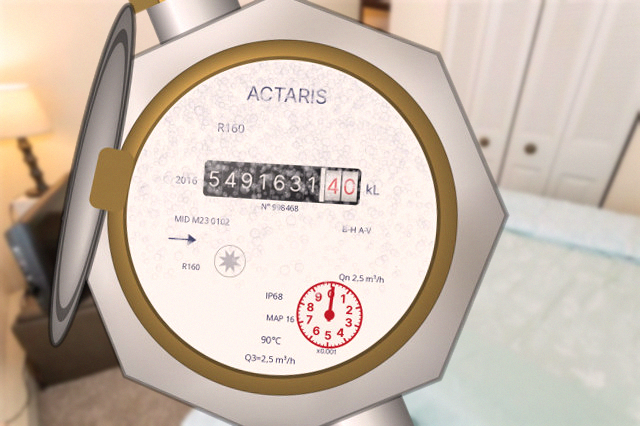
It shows value=5491631.400 unit=kL
